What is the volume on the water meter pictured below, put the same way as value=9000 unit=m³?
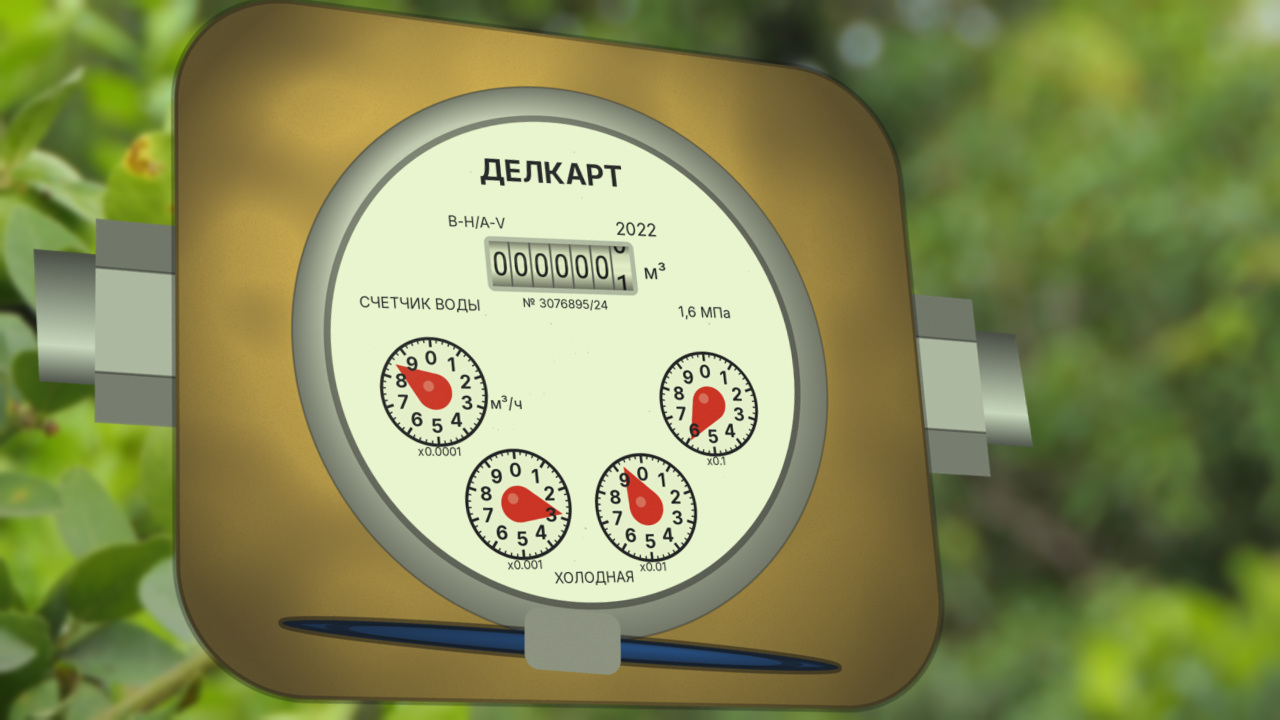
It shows value=0.5928 unit=m³
